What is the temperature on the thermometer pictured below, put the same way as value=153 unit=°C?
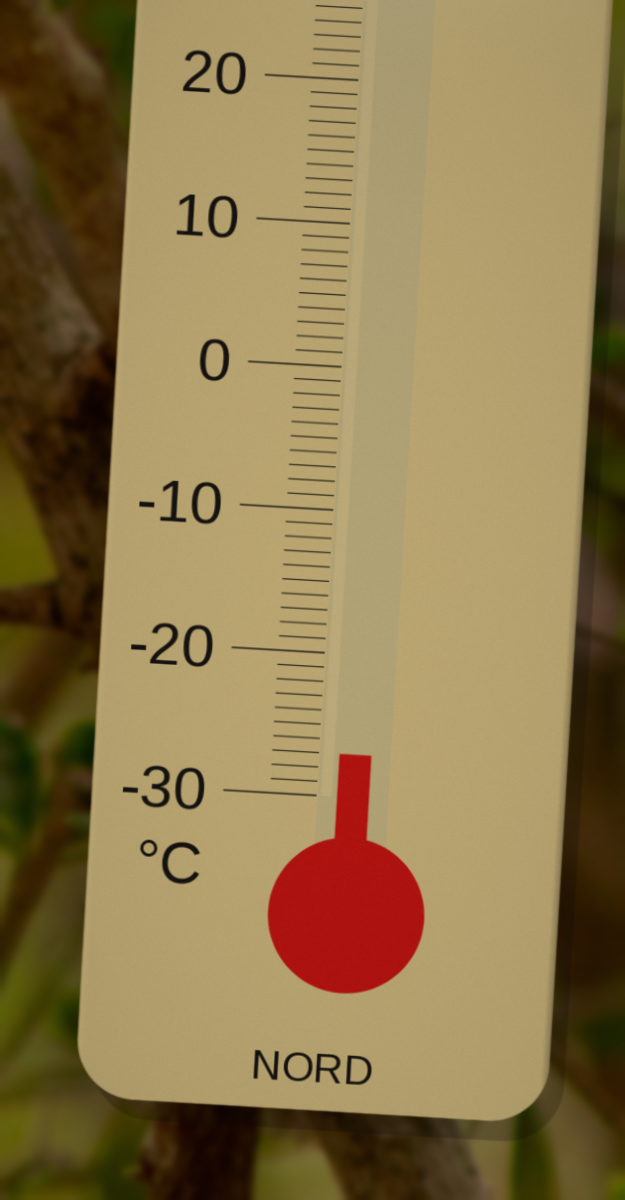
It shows value=-27 unit=°C
